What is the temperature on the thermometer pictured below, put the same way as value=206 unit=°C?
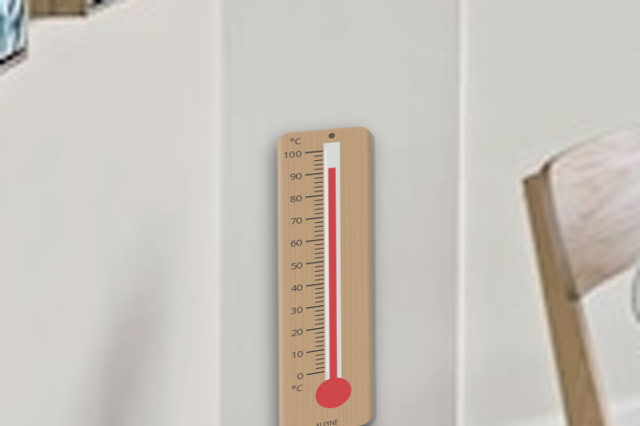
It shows value=92 unit=°C
